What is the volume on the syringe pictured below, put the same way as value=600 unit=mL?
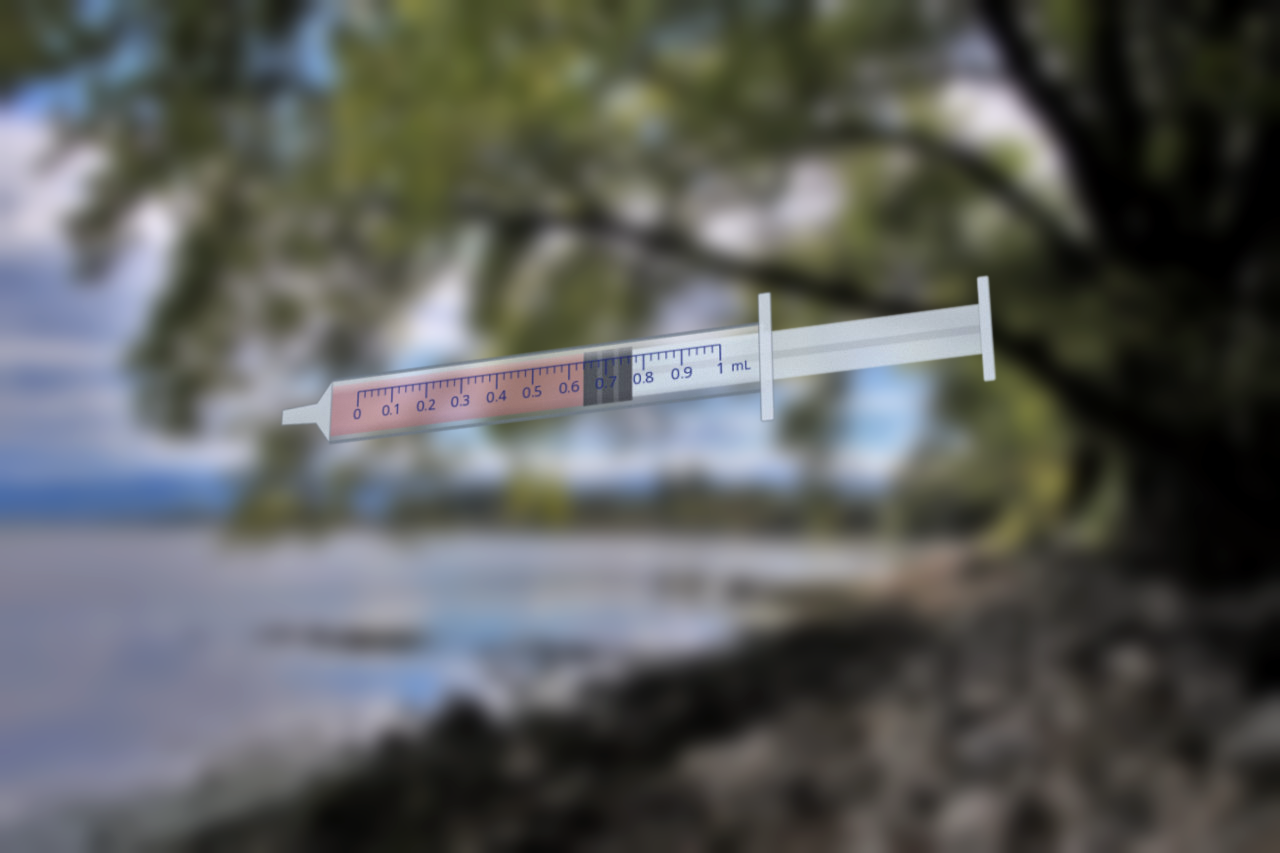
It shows value=0.64 unit=mL
